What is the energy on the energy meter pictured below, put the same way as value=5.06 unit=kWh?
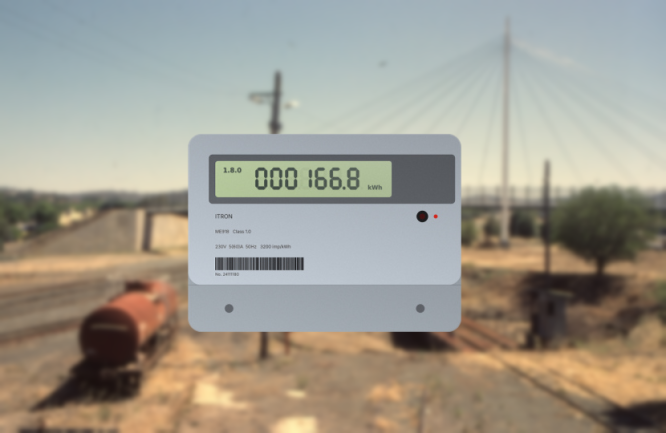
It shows value=166.8 unit=kWh
